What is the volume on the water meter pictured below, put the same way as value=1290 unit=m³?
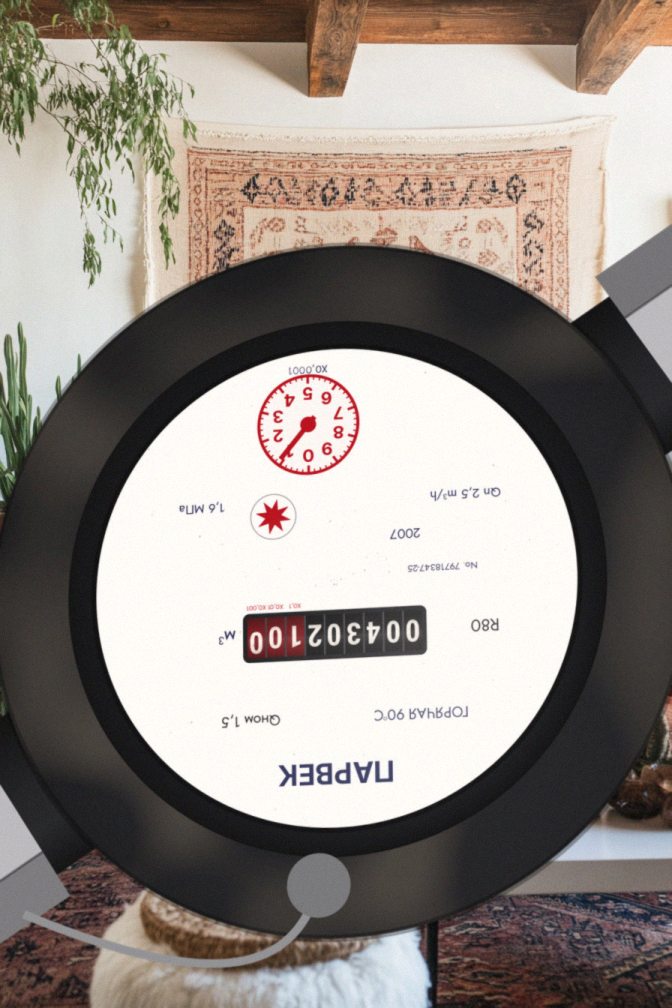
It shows value=4302.1001 unit=m³
